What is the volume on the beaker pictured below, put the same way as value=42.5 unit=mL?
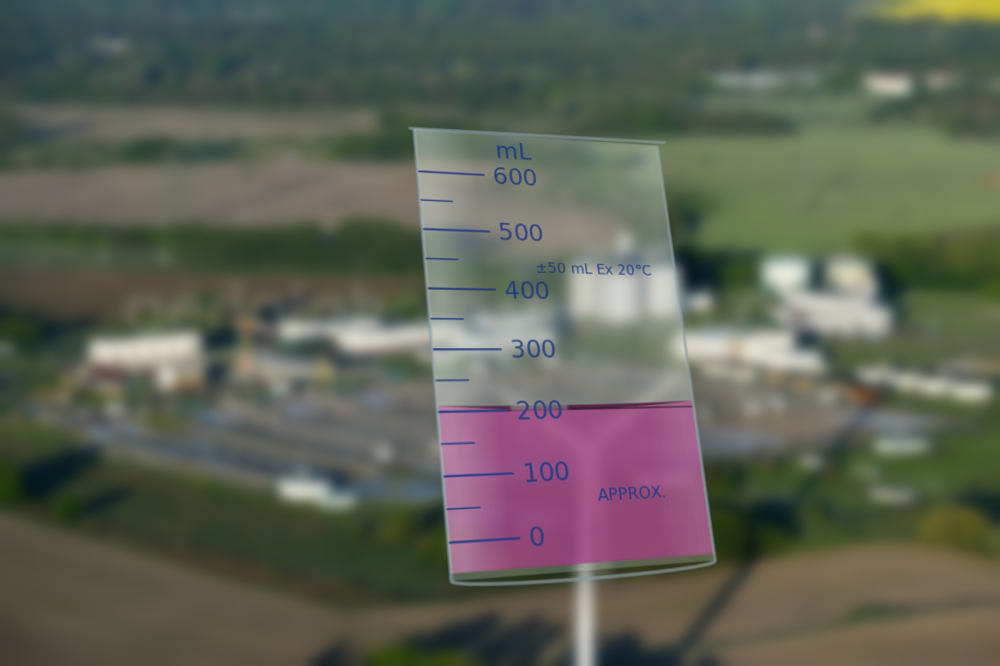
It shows value=200 unit=mL
